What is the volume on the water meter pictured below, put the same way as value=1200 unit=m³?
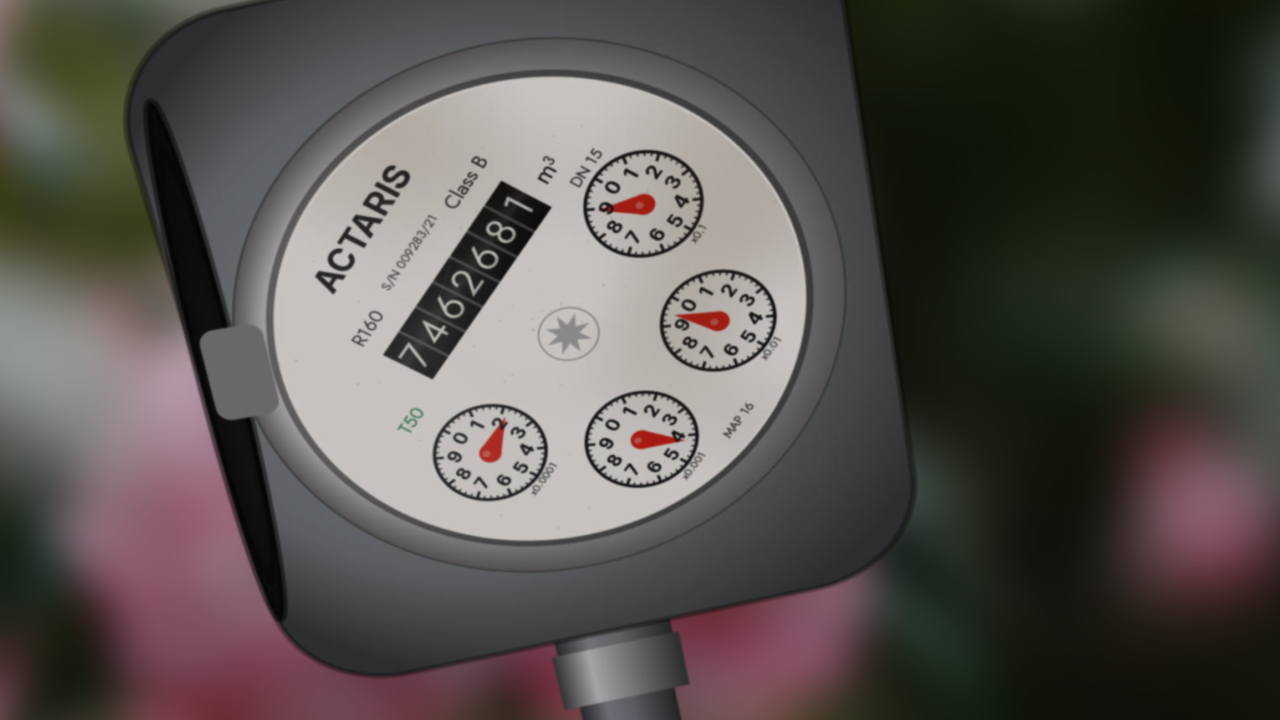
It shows value=7462681.8942 unit=m³
